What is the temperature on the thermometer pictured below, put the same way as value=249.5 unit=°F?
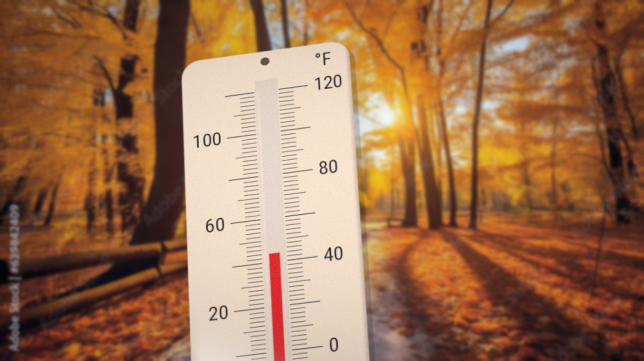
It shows value=44 unit=°F
